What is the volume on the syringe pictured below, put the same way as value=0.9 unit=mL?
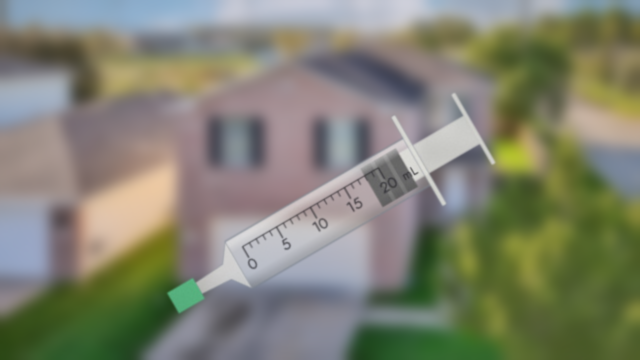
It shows value=18 unit=mL
